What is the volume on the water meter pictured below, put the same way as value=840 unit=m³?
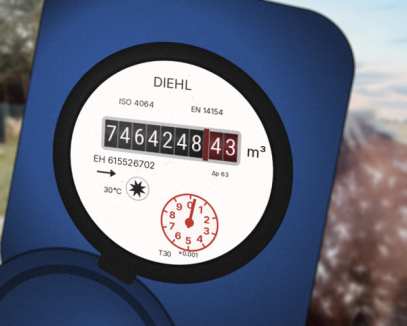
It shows value=7464248.430 unit=m³
